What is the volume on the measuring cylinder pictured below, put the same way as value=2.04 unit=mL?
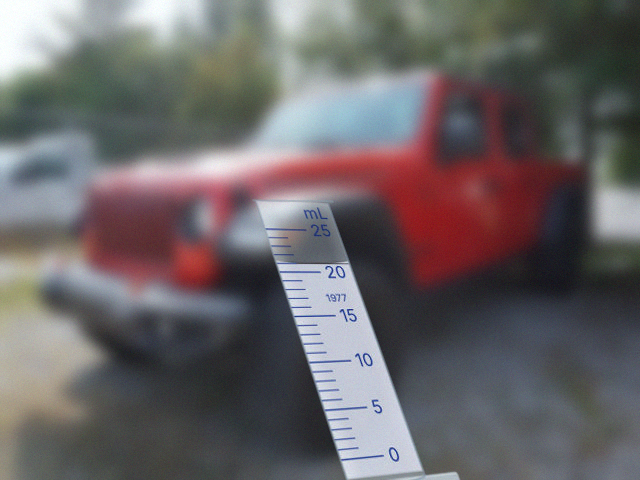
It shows value=21 unit=mL
